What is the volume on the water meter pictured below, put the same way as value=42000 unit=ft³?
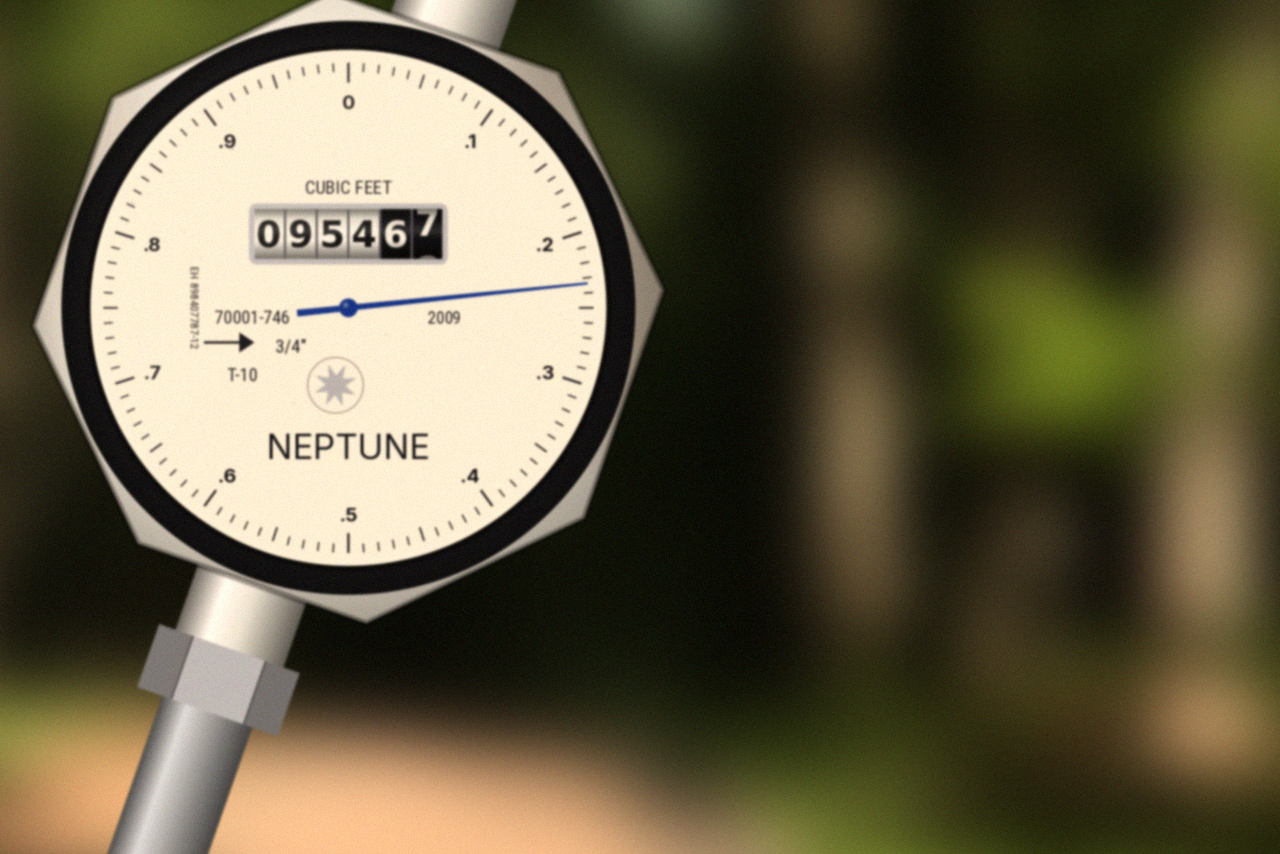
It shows value=95467.23 unit=ft³
